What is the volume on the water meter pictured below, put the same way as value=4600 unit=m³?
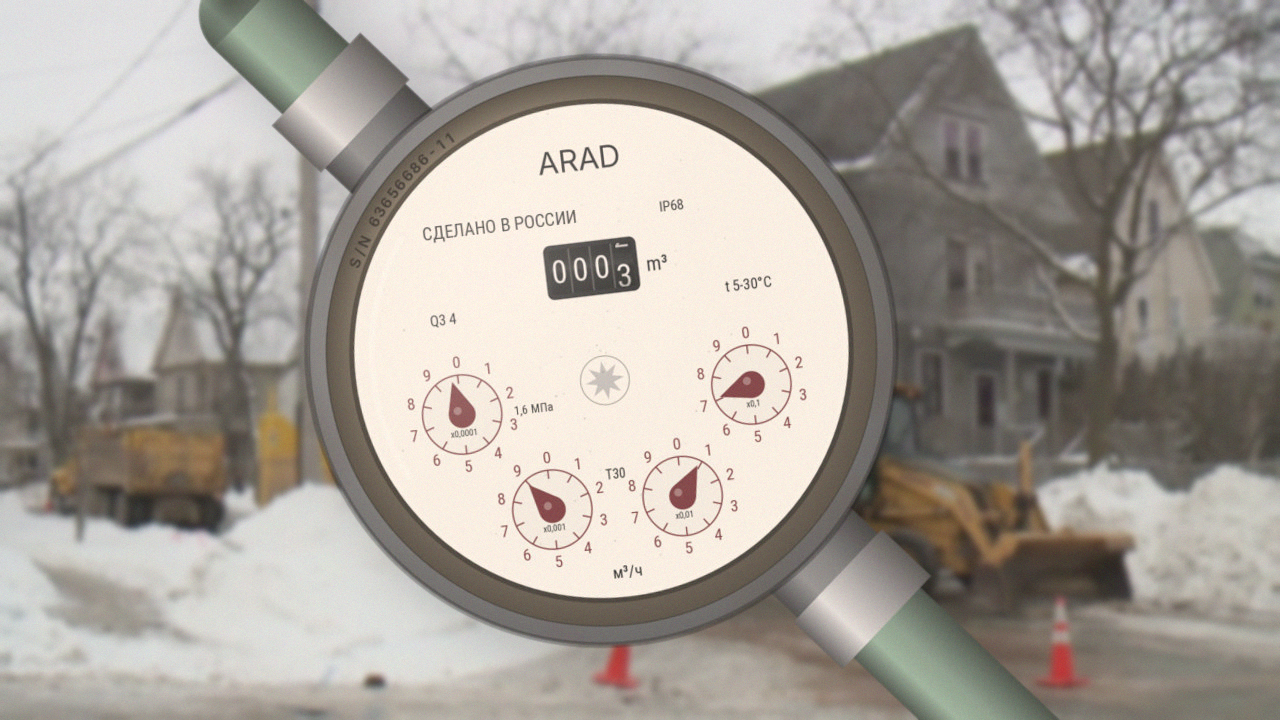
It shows value=2.7089 unit=m³
